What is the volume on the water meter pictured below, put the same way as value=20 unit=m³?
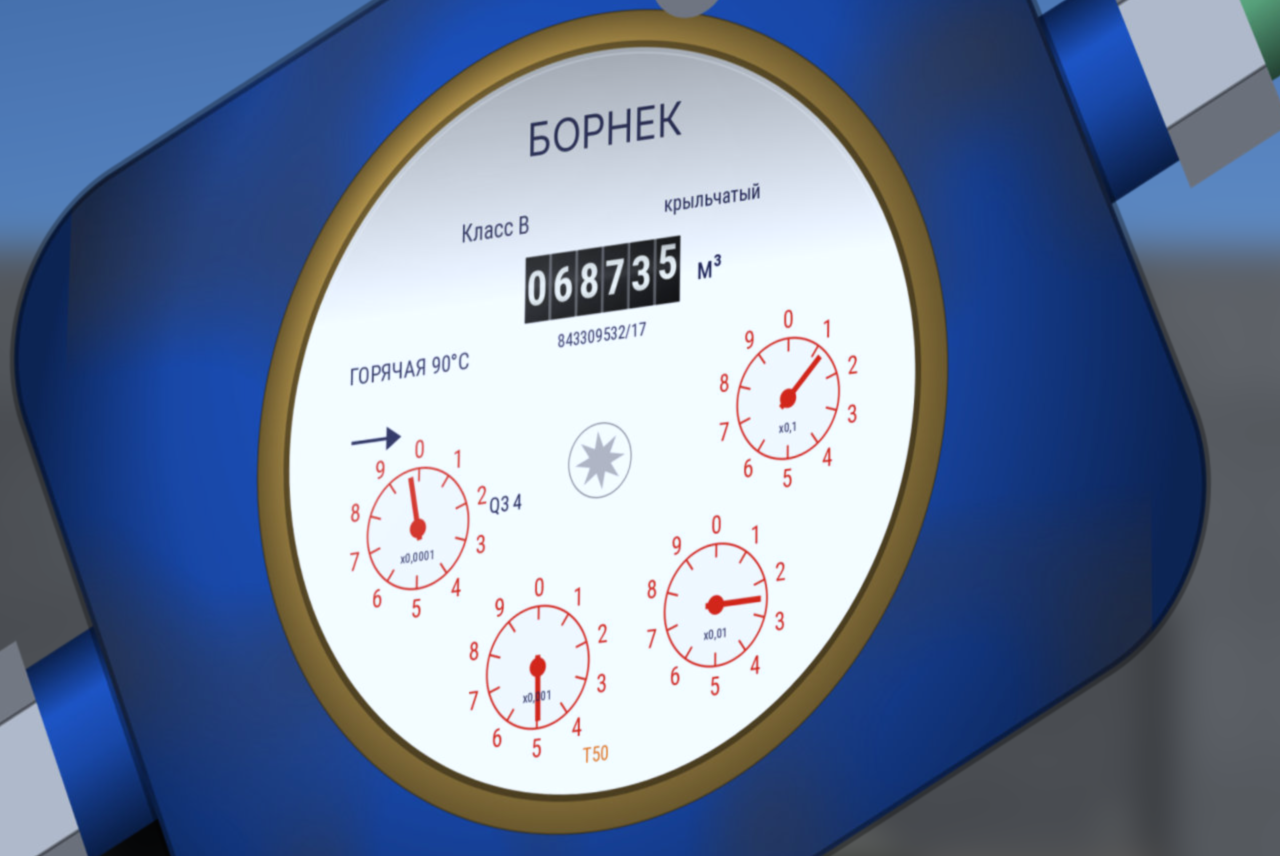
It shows value=68735.1249 unit=m³
